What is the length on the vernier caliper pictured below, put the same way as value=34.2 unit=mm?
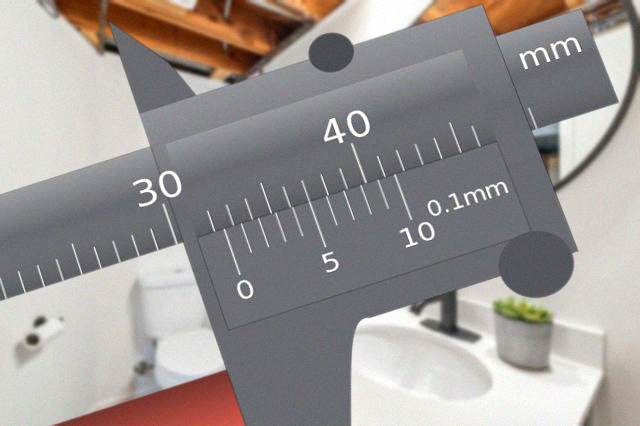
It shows value=32.5 unit=mm
